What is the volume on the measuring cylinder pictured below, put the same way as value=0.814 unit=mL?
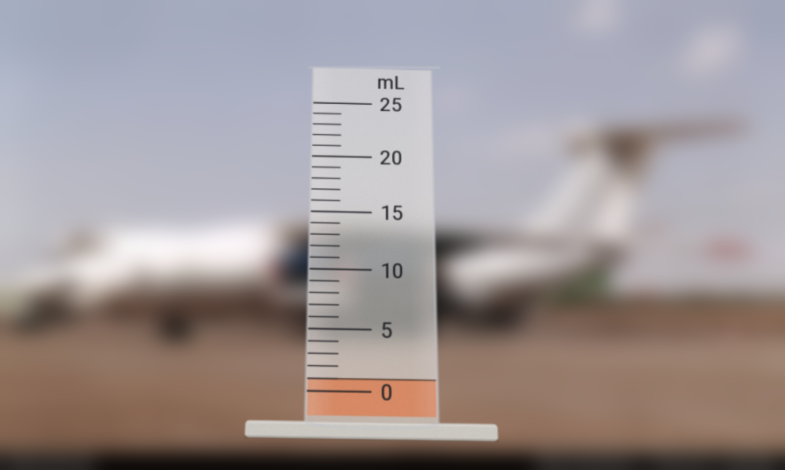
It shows value=1 unit=mL
